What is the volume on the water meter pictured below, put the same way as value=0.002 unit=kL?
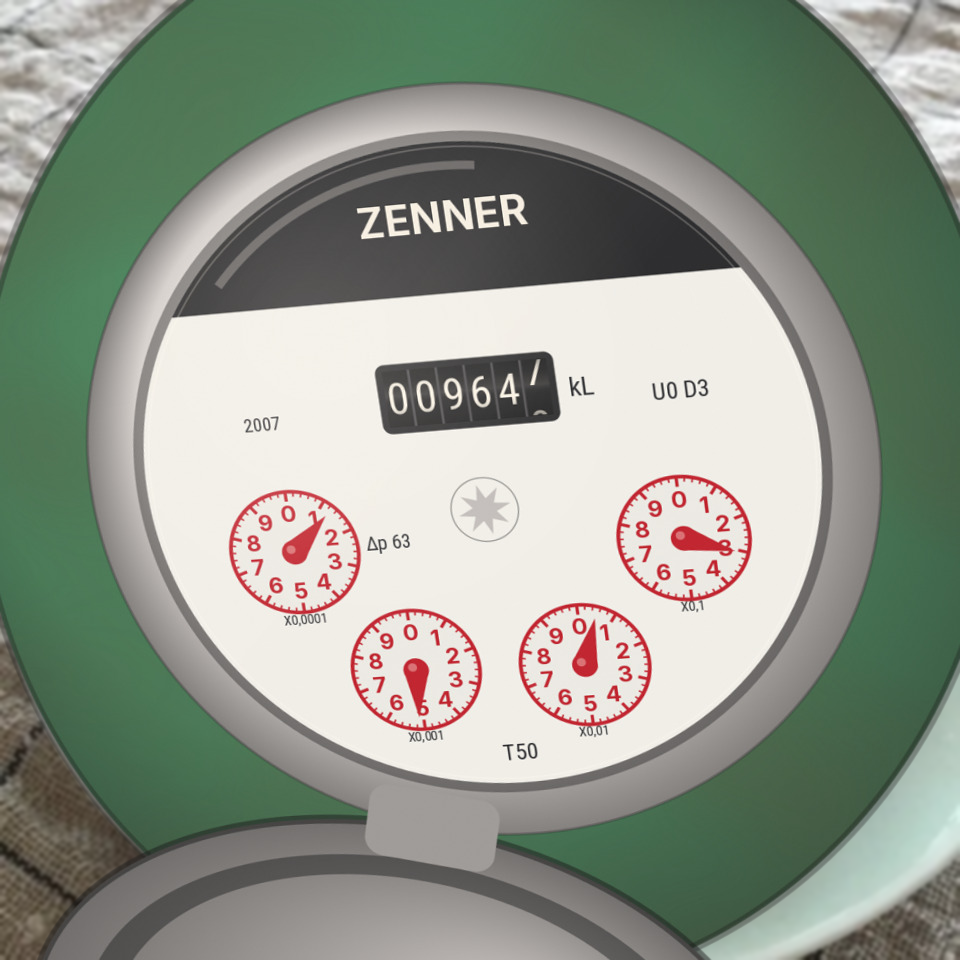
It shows value=9647.3051 unit=kL
